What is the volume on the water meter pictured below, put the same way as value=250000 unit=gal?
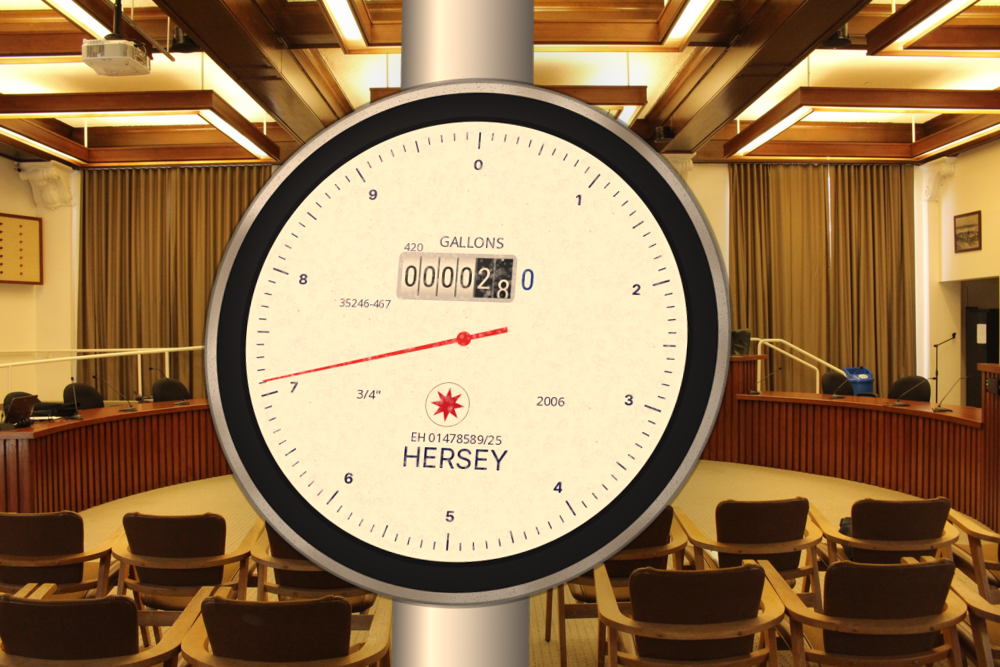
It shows value=277.1 unit=gal
